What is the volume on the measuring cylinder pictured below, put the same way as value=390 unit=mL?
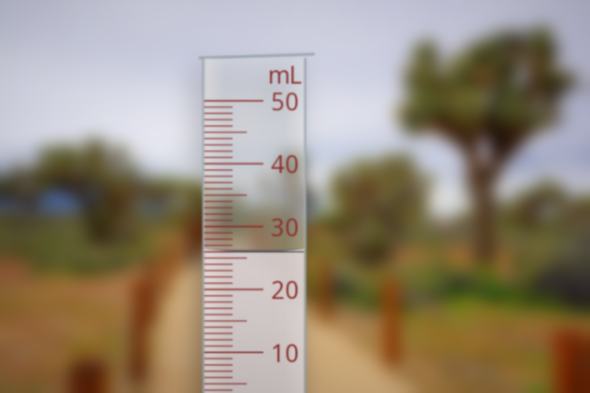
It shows value=26 unit=mL
